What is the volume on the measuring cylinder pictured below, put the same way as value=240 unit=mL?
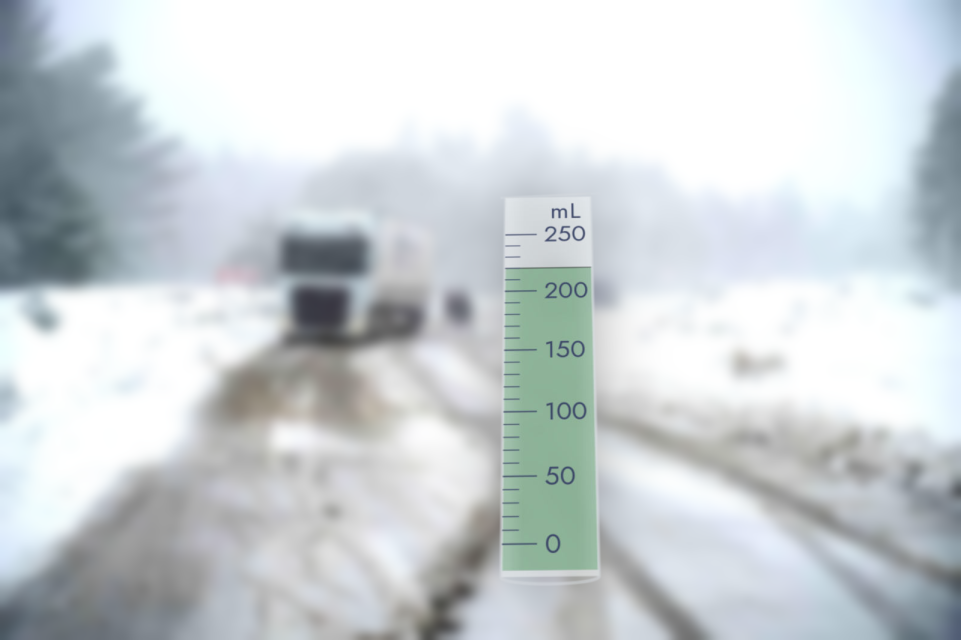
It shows value=220 unit=mL
